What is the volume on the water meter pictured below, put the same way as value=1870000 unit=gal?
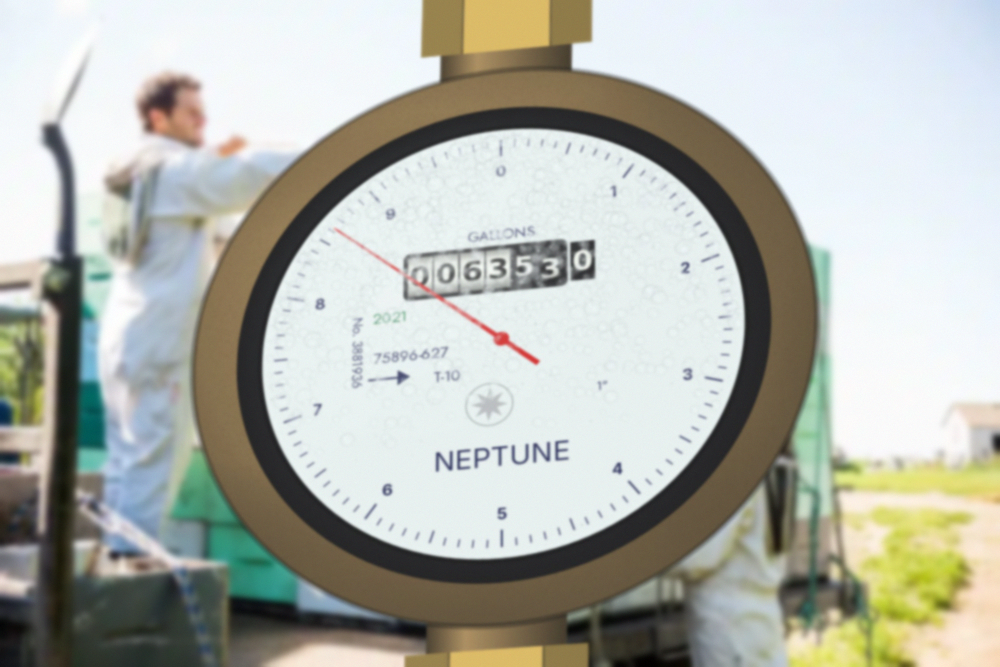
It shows value=63528.6 unit=gal
